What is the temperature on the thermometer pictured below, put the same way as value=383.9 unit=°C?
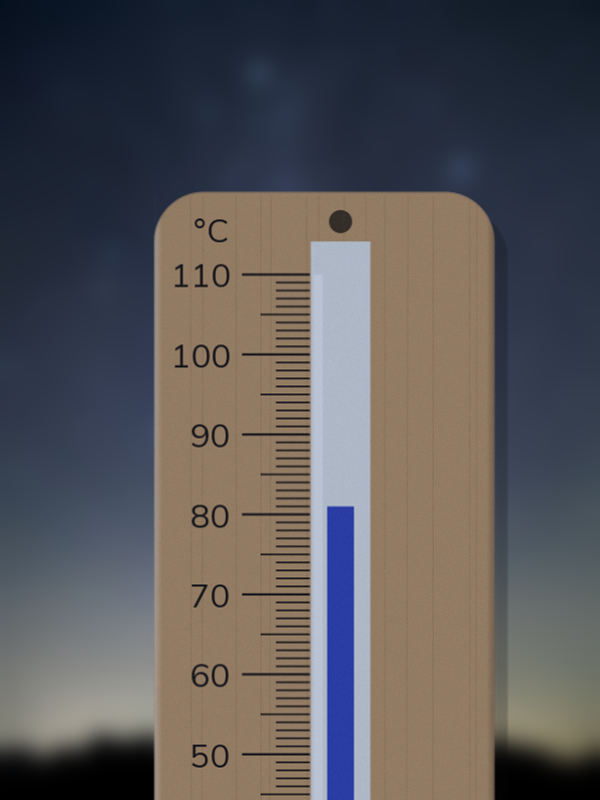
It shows value=81 unit=°C
